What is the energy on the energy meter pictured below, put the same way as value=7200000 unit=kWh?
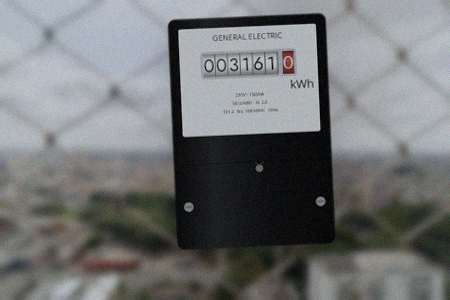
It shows value=3161.0 unit=kWh
